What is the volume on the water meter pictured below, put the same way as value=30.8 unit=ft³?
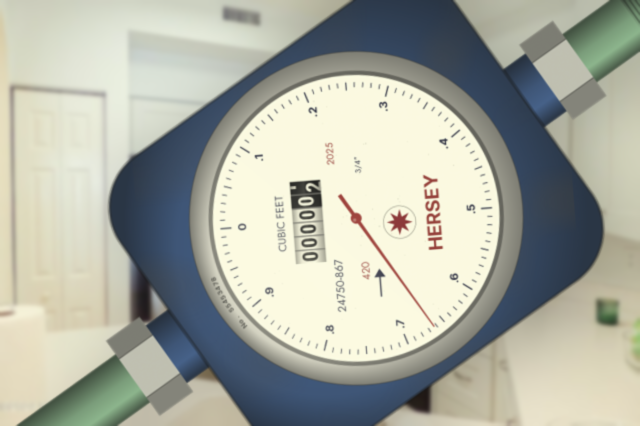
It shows value=1.66 unit=ft³
